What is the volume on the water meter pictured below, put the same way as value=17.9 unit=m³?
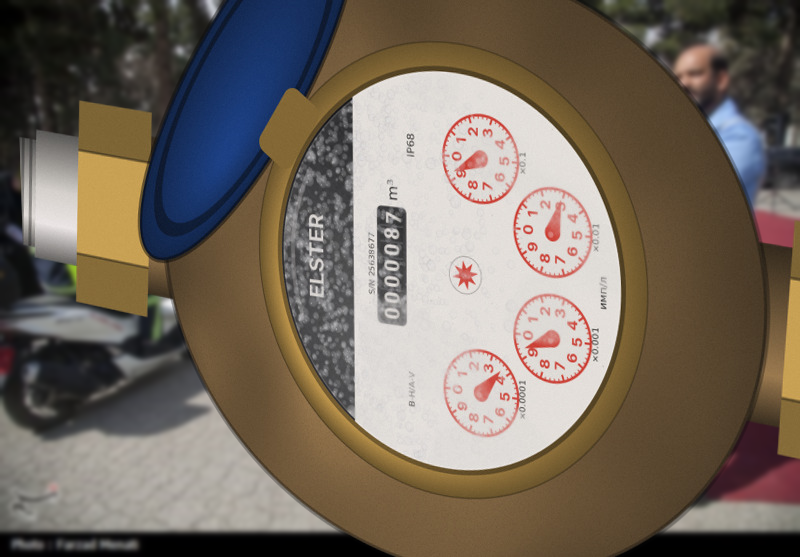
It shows value=86.9293 unit=m³
